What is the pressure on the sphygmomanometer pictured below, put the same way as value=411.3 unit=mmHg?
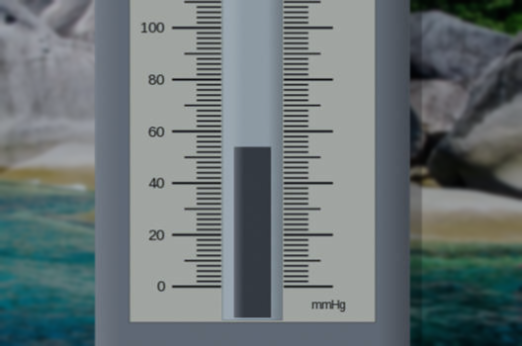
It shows value=54 unit=mmHg
